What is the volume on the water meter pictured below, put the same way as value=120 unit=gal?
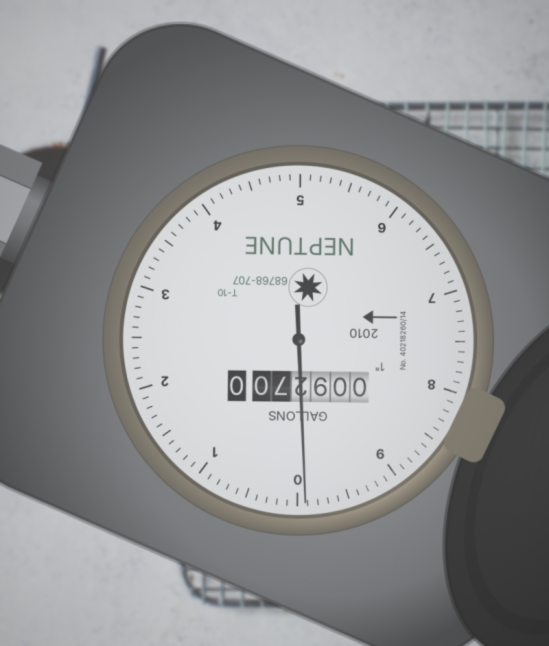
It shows value=92699.9 unit=gal
